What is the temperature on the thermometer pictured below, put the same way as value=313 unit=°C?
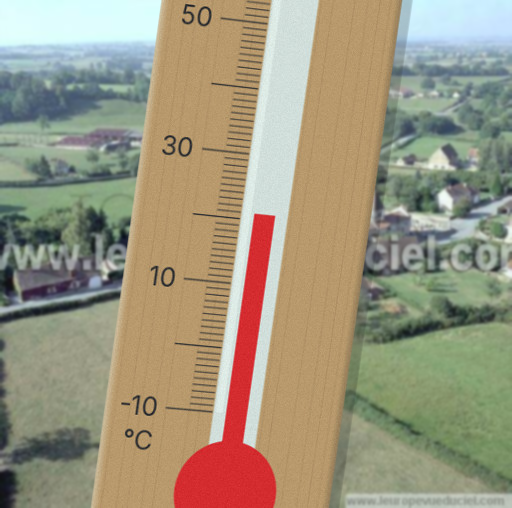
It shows value=21 unit=°C
